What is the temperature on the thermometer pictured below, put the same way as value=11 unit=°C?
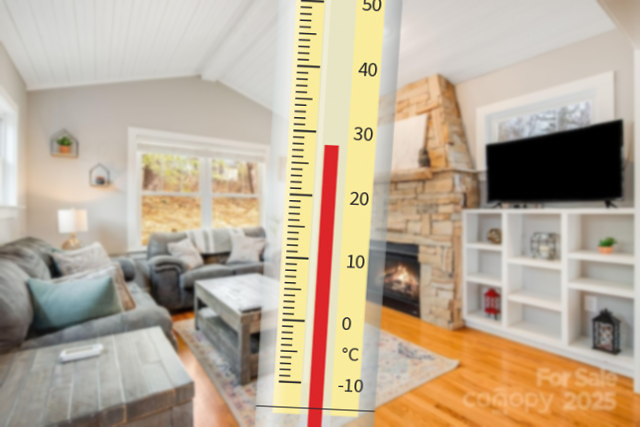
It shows value=28 unit=°C
